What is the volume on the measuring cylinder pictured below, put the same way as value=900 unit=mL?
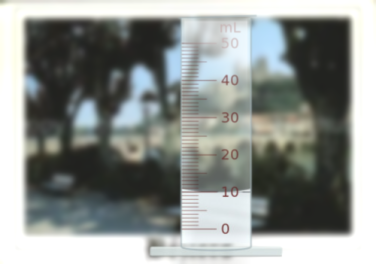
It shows value=10 unit=mL
